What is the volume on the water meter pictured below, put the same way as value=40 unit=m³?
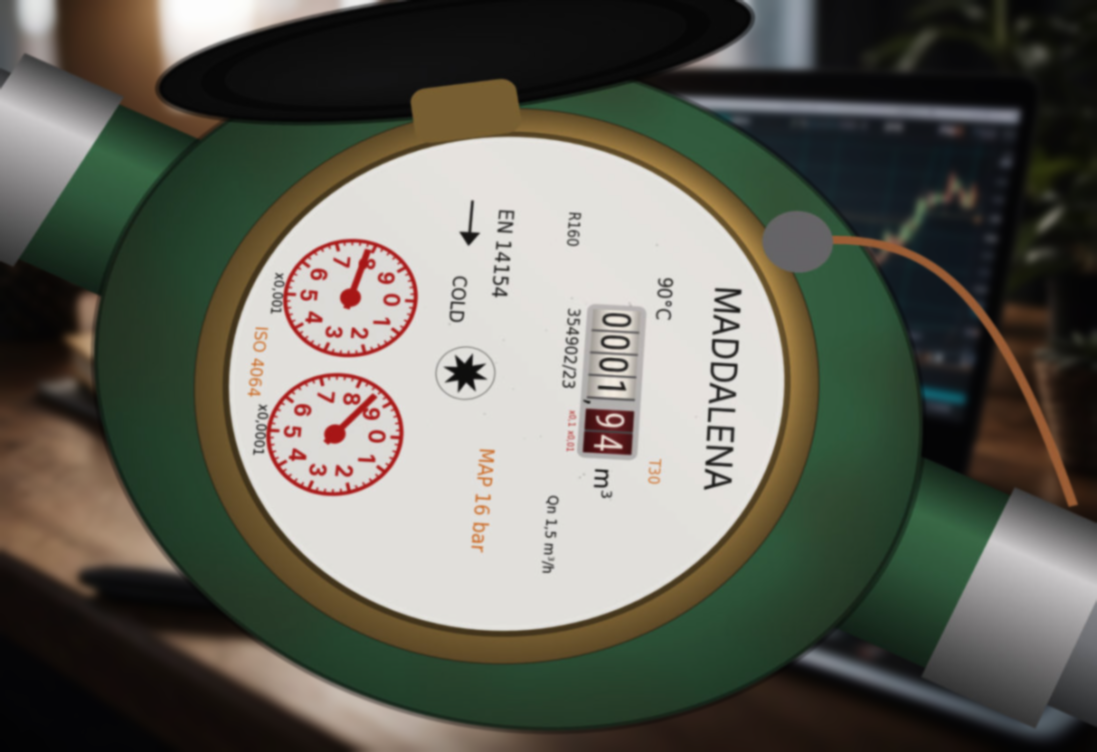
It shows value=1.9478 unit=m³
